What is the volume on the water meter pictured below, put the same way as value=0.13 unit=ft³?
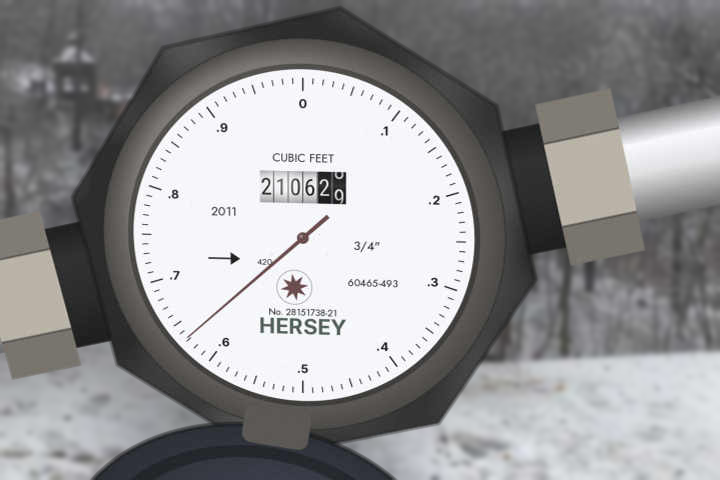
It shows value=210628.63 unit=ft³
